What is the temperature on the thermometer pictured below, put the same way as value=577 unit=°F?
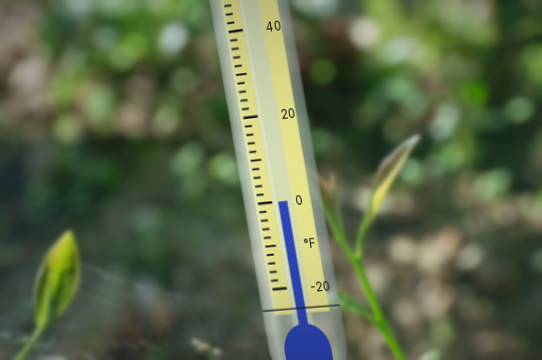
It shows value=0 unit=°F
